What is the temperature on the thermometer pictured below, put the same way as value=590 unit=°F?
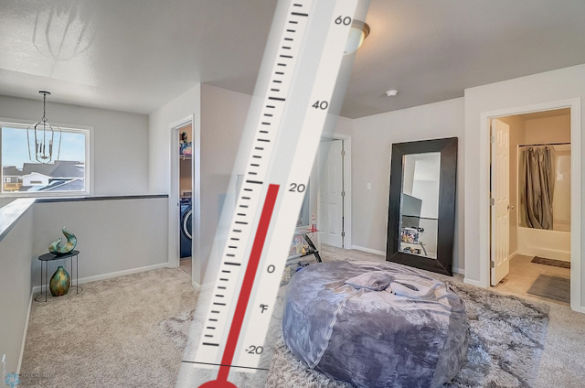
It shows value=20 unit=°F
